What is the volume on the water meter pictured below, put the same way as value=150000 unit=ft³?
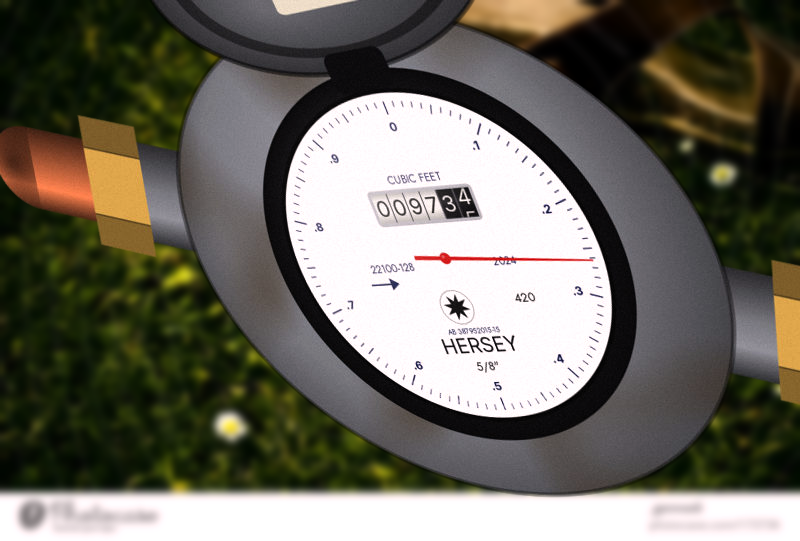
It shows value=9734.26 unit=ft³
